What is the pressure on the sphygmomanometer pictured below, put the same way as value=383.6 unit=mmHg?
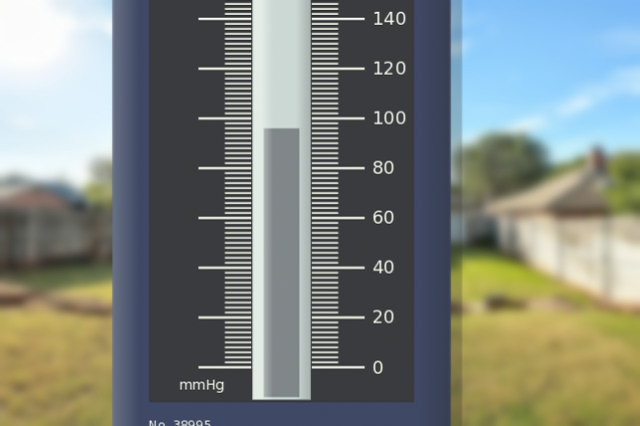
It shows value=96 unit=mmHg
